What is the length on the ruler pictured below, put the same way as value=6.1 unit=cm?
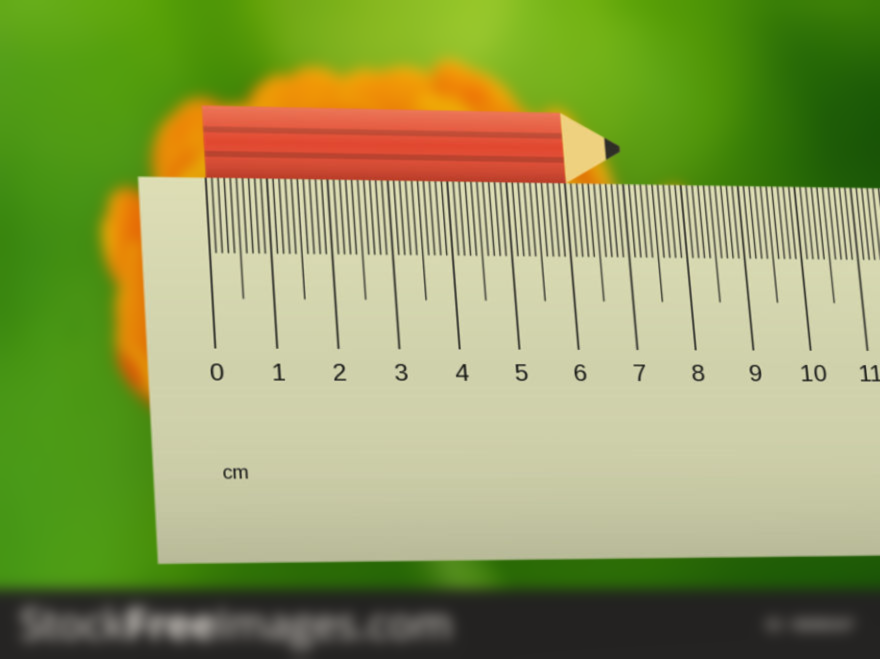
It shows value=7 unit=cm
